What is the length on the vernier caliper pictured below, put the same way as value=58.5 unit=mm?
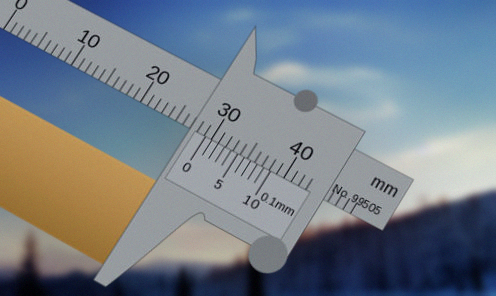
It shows value=29.2 unit=mm
